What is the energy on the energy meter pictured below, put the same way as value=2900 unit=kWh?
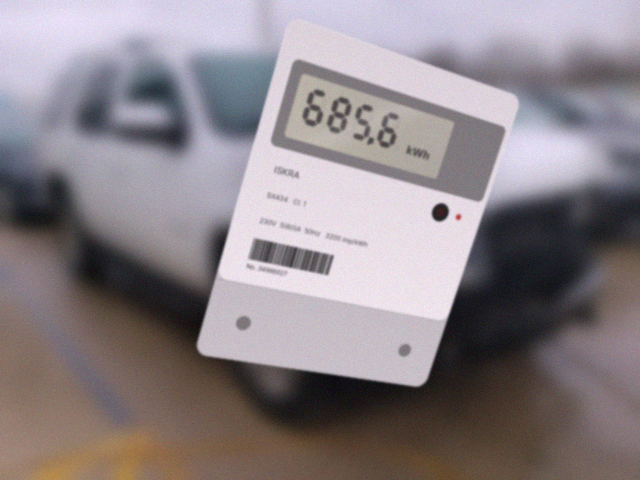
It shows value=685.6 unit=kWh
